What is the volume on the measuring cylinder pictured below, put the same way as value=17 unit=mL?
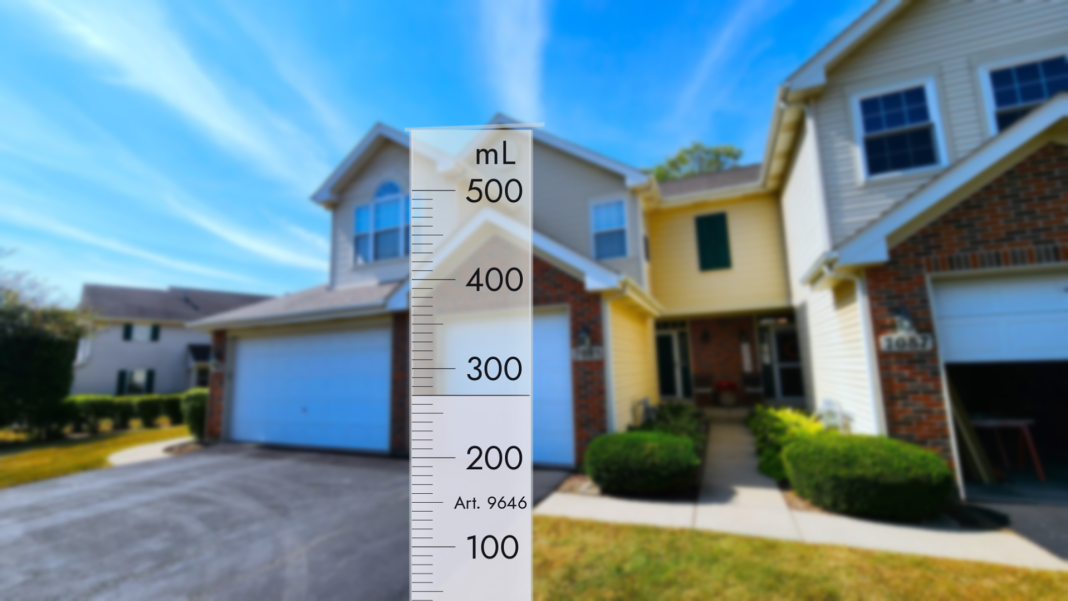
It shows value=270 unit=mL
